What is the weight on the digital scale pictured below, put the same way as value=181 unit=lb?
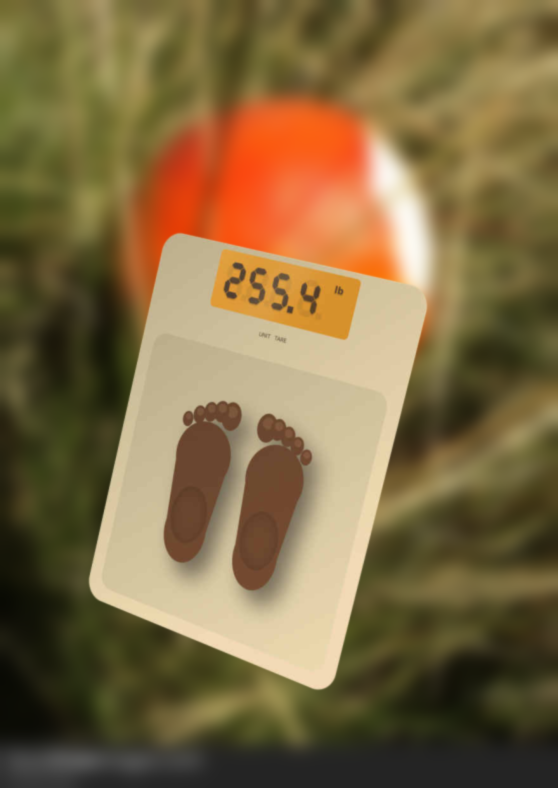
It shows value=255.4 unit=lb
